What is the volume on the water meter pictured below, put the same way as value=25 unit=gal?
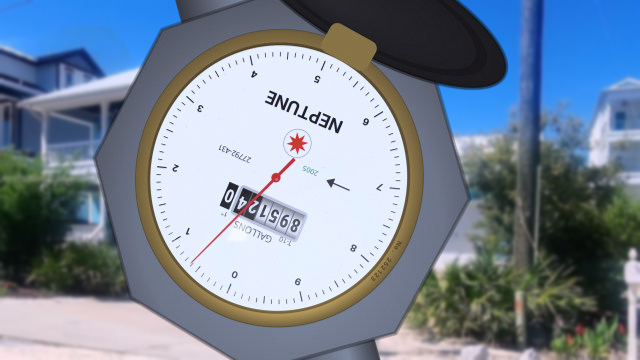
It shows value=8951240.6 unit=gal
